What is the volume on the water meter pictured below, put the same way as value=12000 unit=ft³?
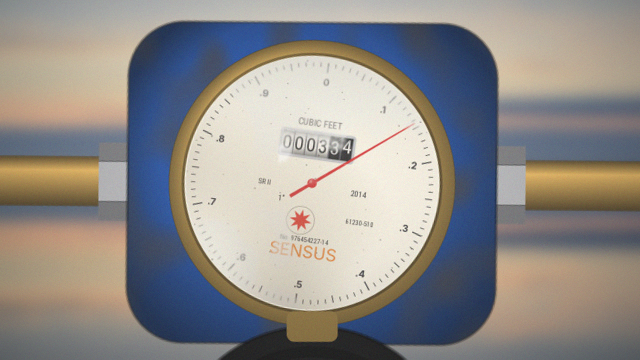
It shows value=334.14 unit=ft³
